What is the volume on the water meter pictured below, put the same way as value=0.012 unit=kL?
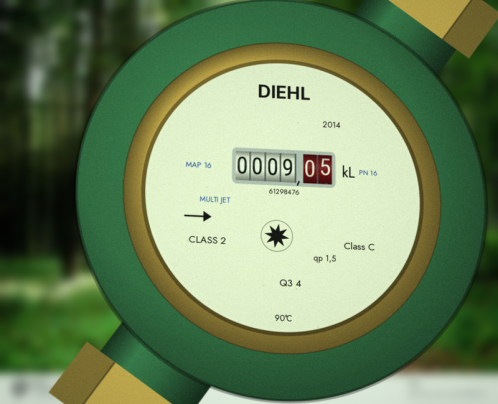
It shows value=9.05 unit=kL
